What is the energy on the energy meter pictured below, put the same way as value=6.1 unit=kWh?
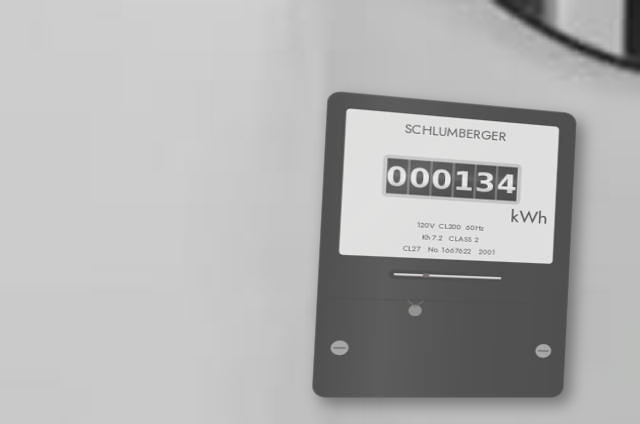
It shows value=134 unit=kWh
